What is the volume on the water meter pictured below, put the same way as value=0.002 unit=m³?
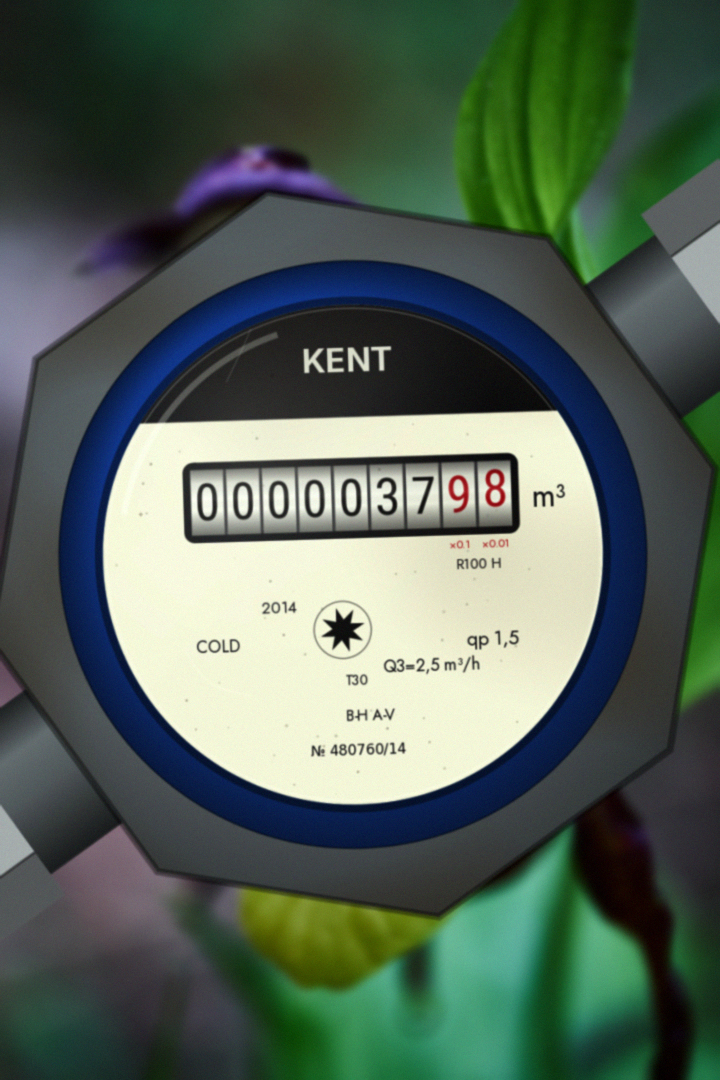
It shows value=37.98 unit=m³
